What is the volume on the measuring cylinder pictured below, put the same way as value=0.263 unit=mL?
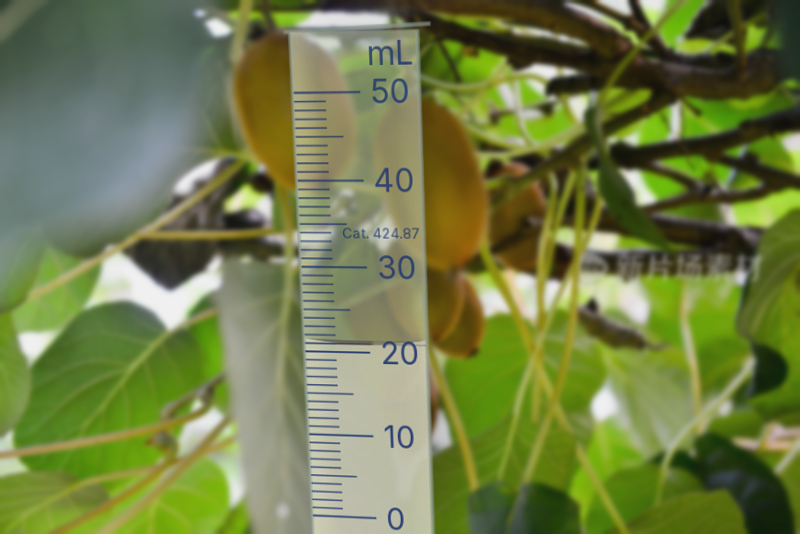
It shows value=21 unit=mL
